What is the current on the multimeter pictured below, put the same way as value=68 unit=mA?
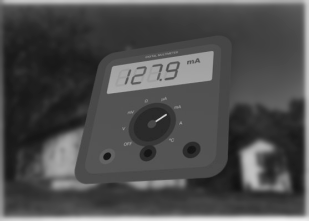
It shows value=127.9 unit=mA
